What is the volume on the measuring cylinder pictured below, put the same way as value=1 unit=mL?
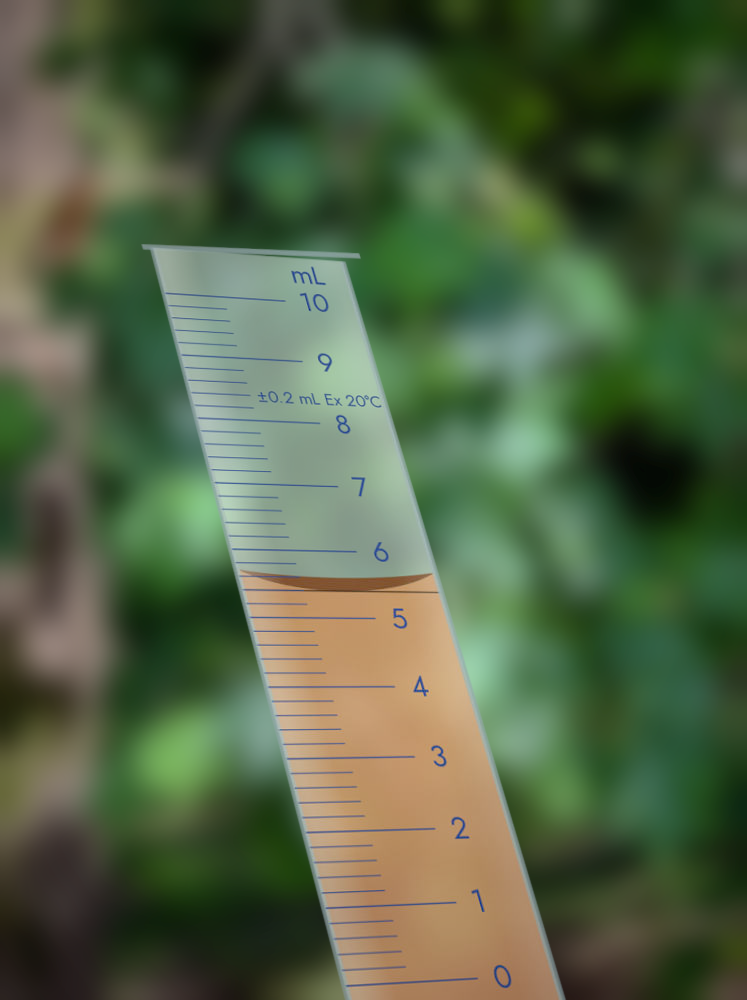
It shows value=5.4 unit=mL
